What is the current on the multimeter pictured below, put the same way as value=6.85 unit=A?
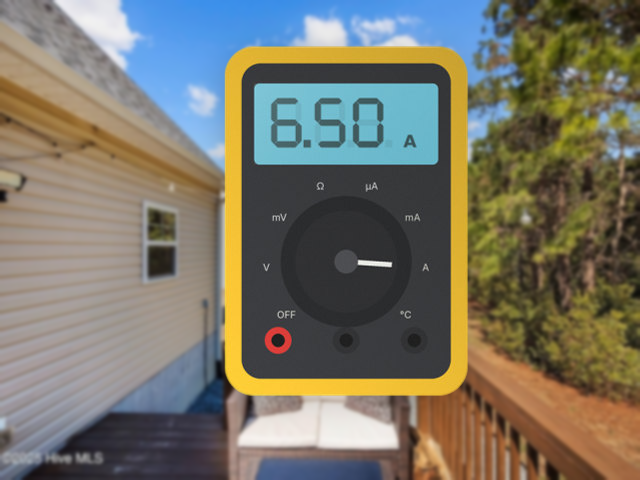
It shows value=6.50 unit=A
